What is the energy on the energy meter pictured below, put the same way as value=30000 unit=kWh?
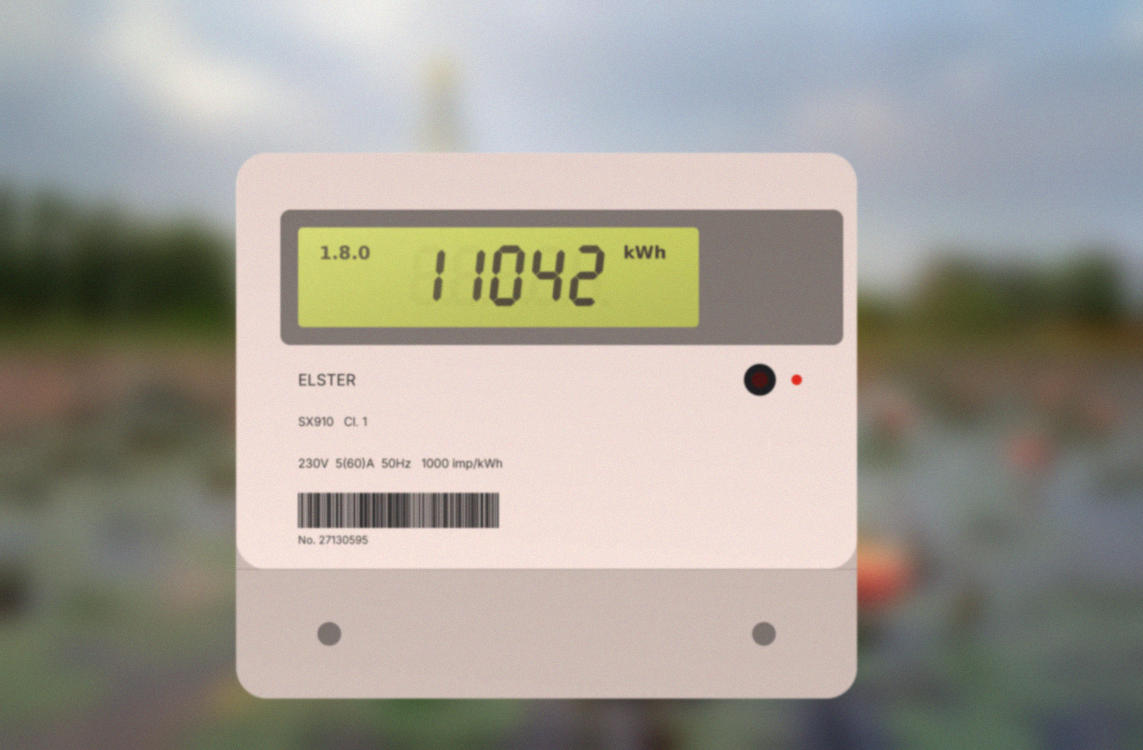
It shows value=11042 unit=kWh
